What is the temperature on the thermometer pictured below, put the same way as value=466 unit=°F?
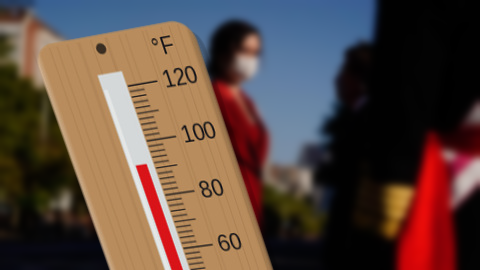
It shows value=92 unit=°F
